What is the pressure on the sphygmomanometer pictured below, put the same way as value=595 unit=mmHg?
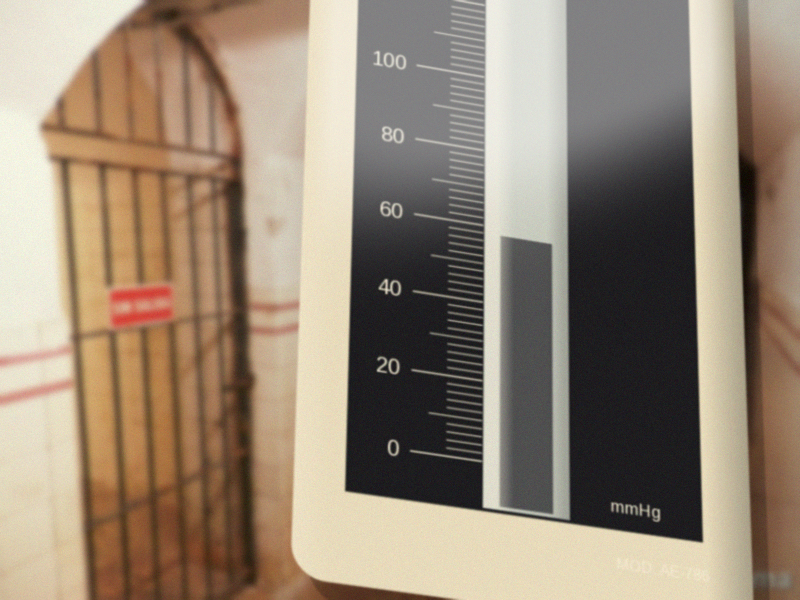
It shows value=58 unit=mmHg
